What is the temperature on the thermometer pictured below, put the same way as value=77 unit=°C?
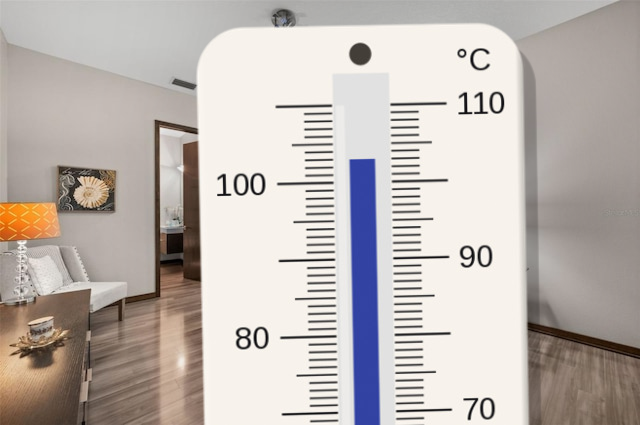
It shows value=103 unit=°C
